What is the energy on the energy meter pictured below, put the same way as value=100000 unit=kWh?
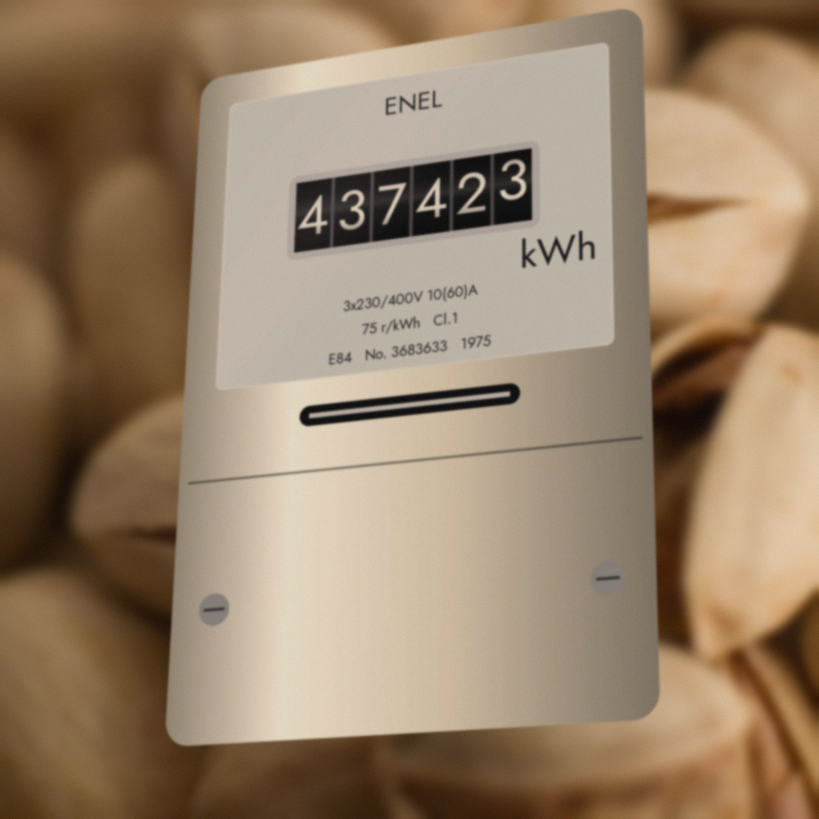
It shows value=437423 unit=kWh
